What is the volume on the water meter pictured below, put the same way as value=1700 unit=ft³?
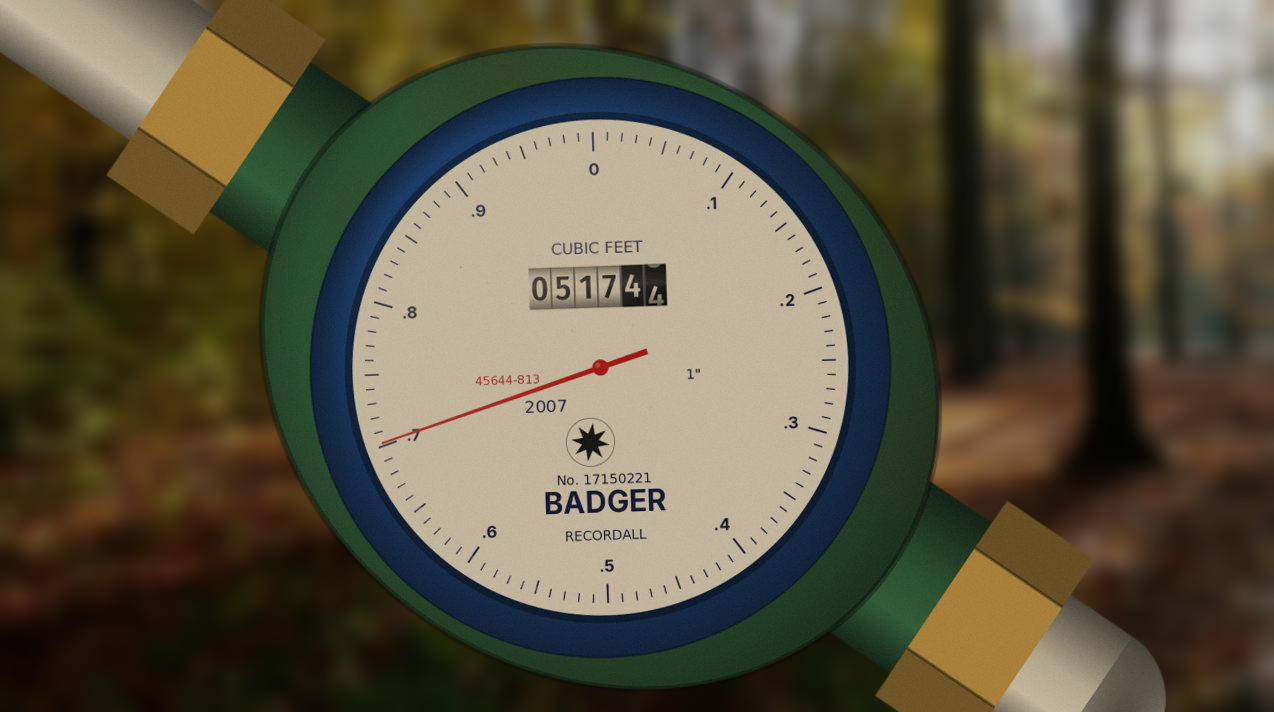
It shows value=51743.70 unit=ft³
